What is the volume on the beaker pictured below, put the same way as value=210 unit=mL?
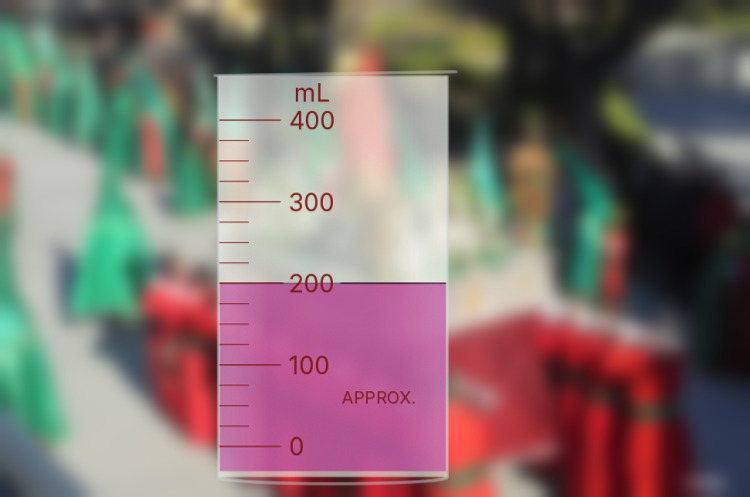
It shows value=200 unit=mL
